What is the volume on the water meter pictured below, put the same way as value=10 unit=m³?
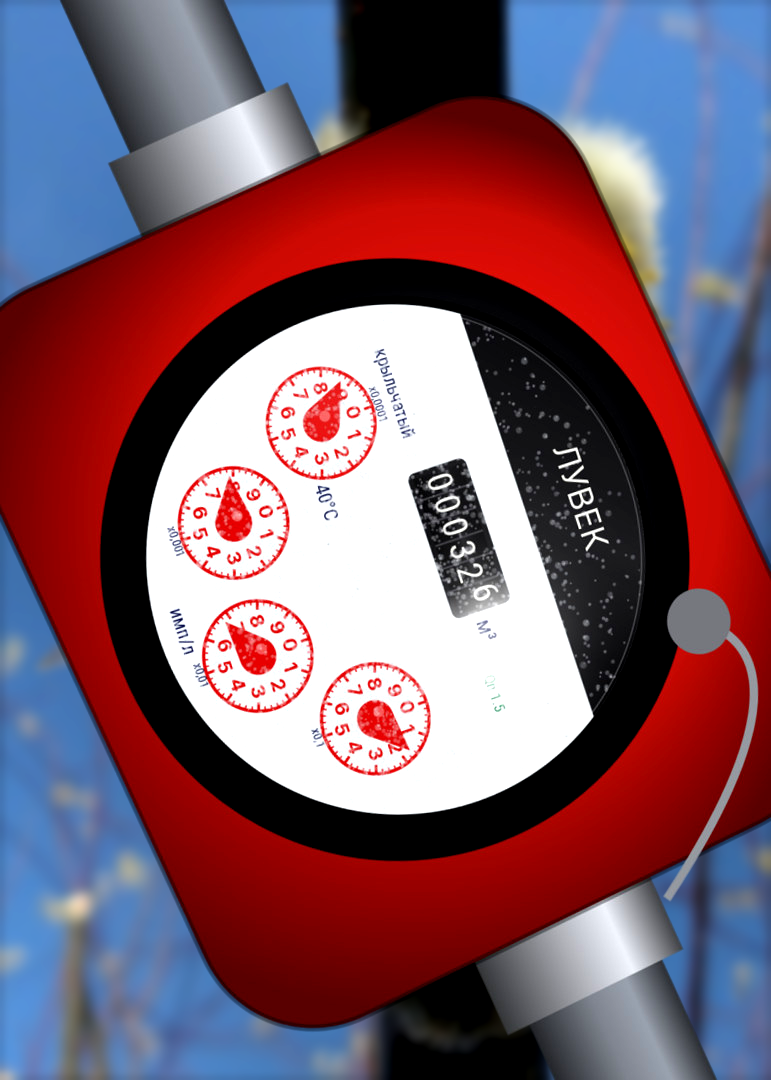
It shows value=326.1678 unit=m³
